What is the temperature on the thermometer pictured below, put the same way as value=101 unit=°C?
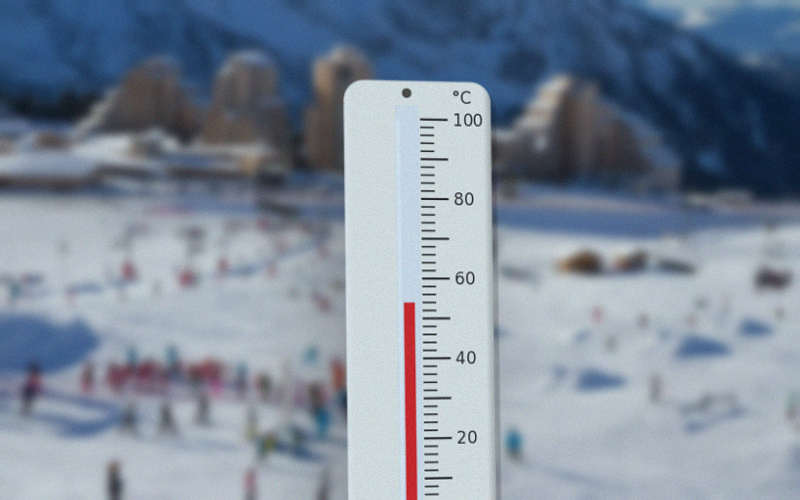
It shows value=54 unit=°C
